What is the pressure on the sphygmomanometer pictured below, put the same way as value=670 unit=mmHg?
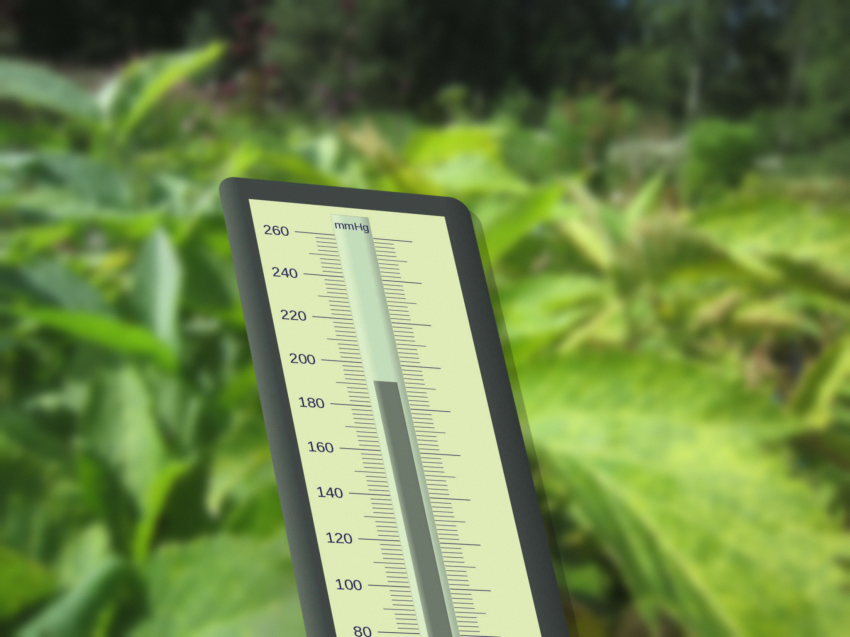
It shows value=192 unit=mmHg
